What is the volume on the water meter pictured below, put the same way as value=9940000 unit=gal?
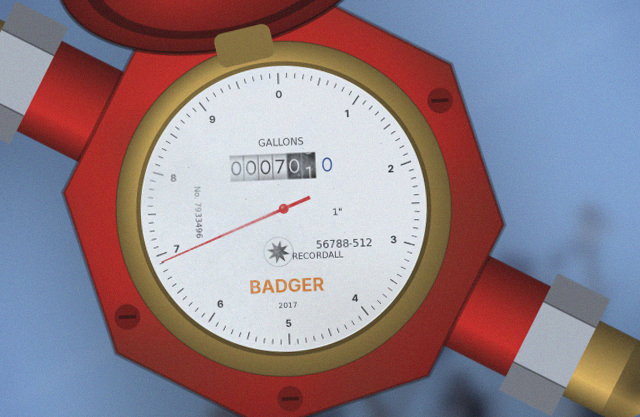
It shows value=7006.9 unit=gal
